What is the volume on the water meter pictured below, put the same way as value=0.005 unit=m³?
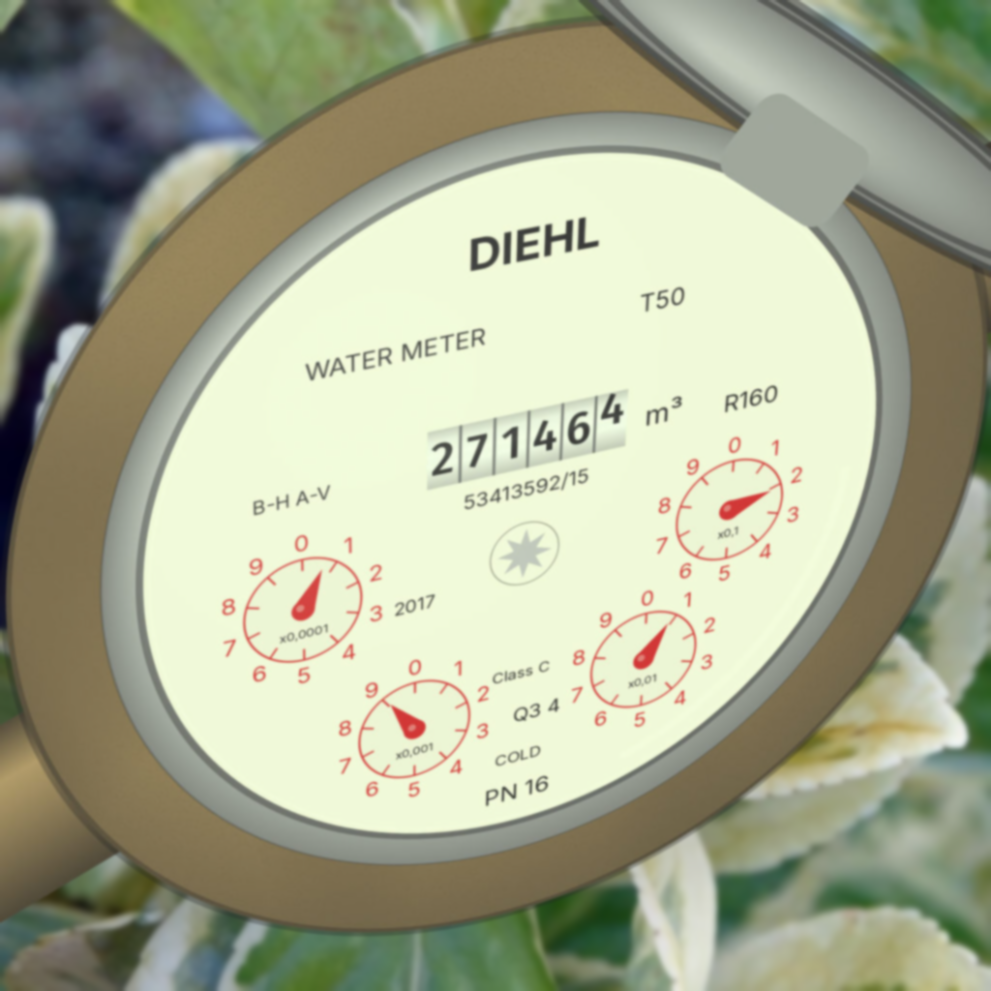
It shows value=271464.2090 unit=m³
